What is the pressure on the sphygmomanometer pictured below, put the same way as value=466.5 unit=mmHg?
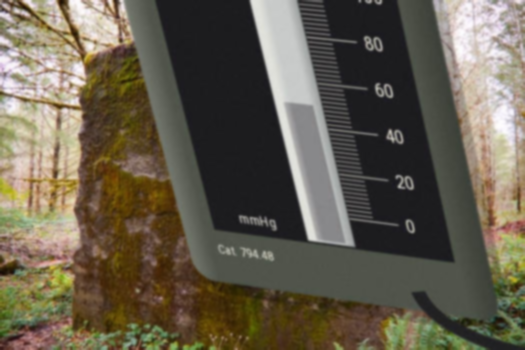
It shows value=50 unit=mmHg
